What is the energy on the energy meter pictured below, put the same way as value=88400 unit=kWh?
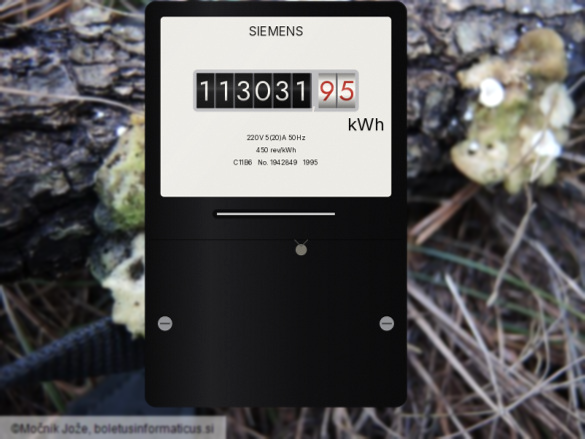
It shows value=113031.95 unit=kWh
